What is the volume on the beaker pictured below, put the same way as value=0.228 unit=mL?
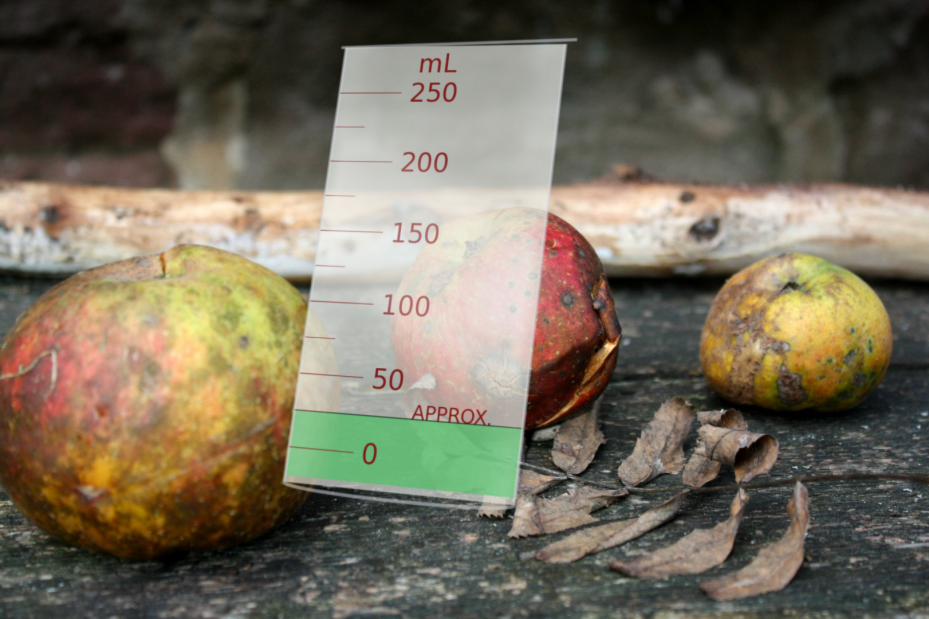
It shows value=25 unit=mL
